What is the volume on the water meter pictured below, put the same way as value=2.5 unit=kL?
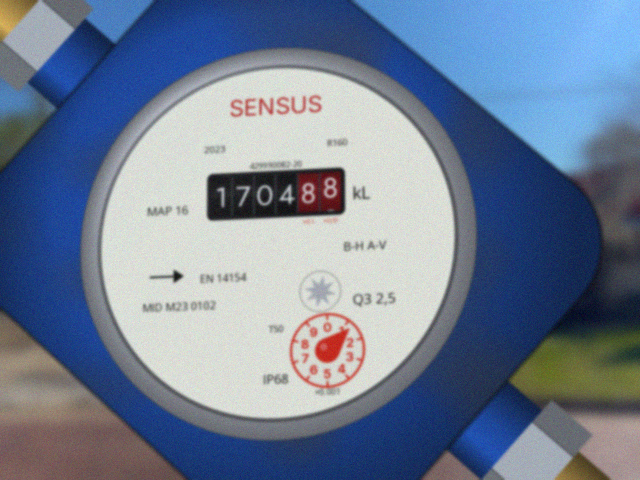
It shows value=1704.881 unit=kL
